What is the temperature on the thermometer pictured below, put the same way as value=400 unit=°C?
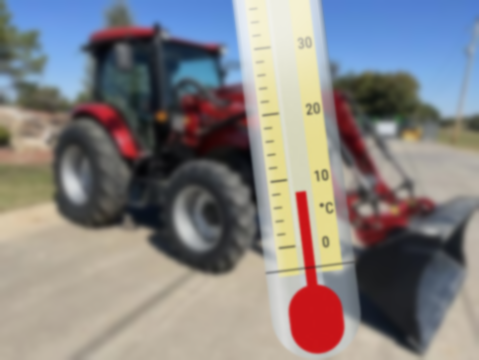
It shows value=8 unit=°C
